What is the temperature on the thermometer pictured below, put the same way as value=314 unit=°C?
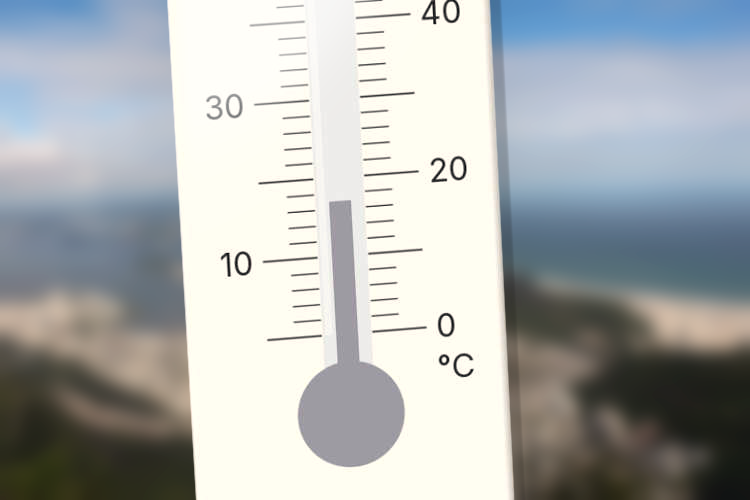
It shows value=17 unit=°C
